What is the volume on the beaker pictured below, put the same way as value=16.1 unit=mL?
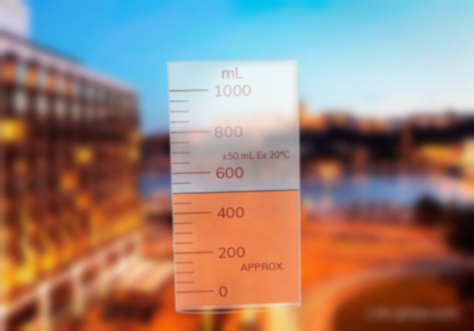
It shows value=500 unit=mL
